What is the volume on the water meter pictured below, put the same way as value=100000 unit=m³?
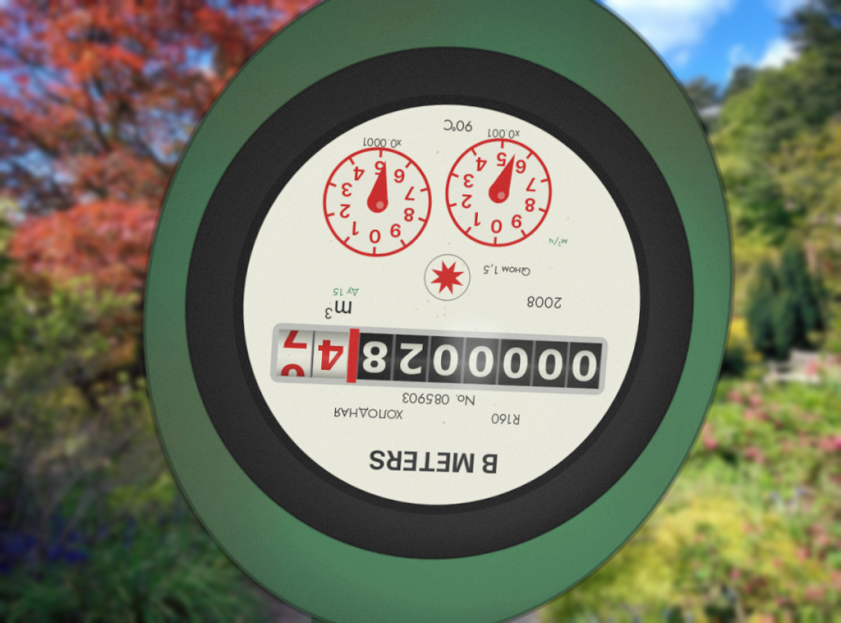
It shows value=28.4655 unit=m³
